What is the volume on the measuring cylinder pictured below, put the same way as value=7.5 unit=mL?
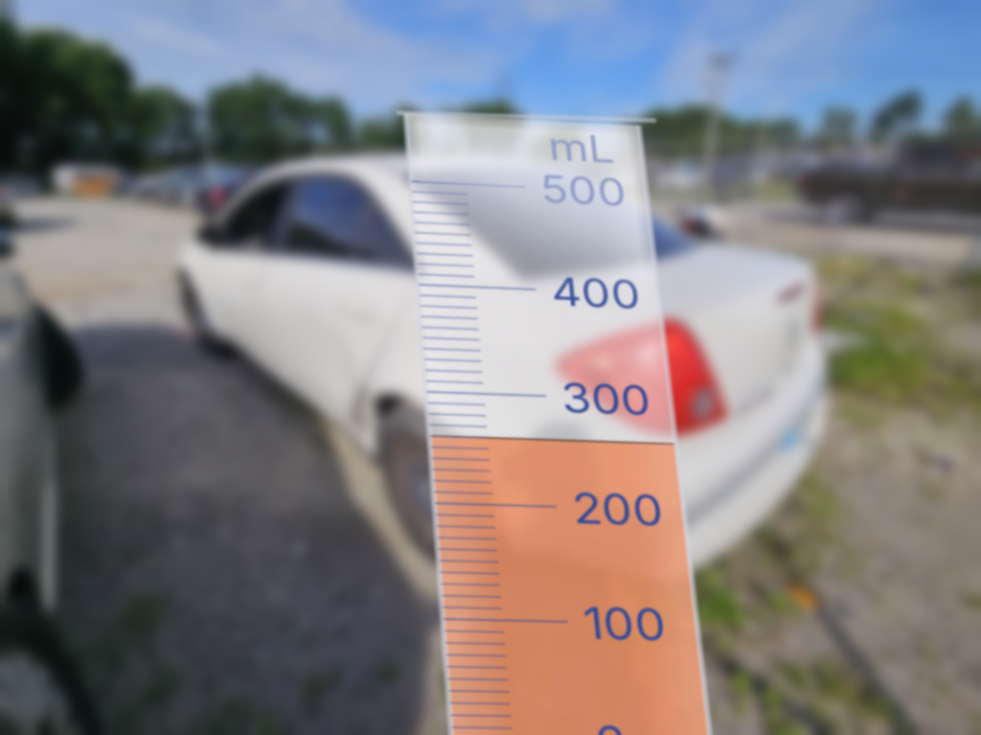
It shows value=260 unit=mL
